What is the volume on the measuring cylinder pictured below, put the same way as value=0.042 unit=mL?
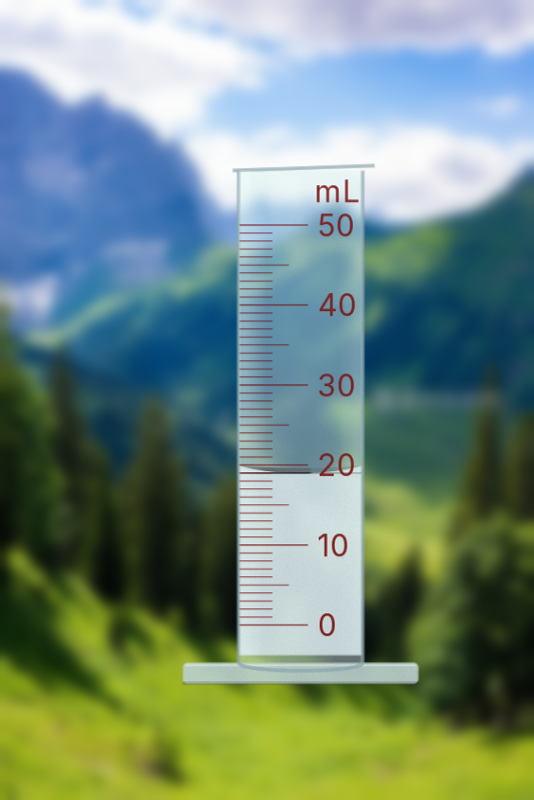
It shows value=19 unit=mL
